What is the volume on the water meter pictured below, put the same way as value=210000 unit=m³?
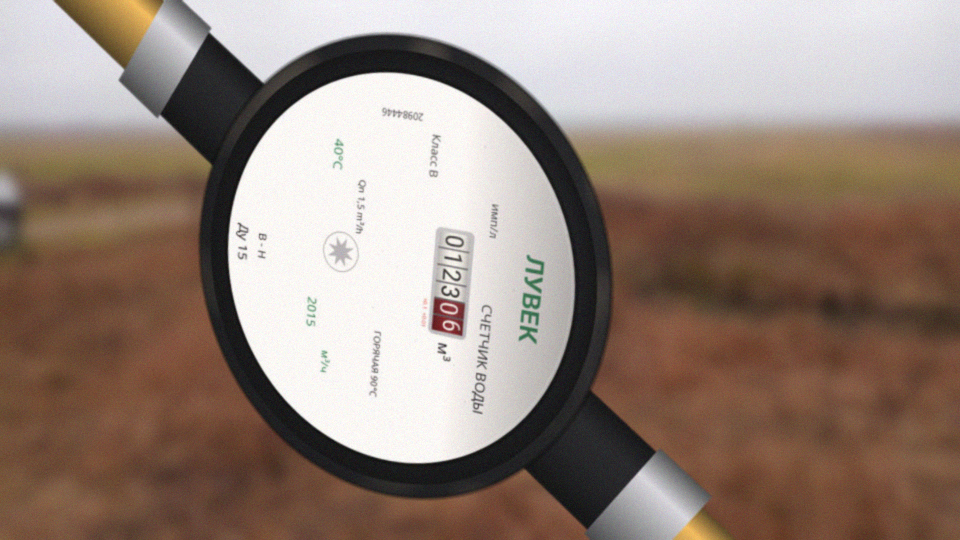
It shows value=123.06 unit=m³
